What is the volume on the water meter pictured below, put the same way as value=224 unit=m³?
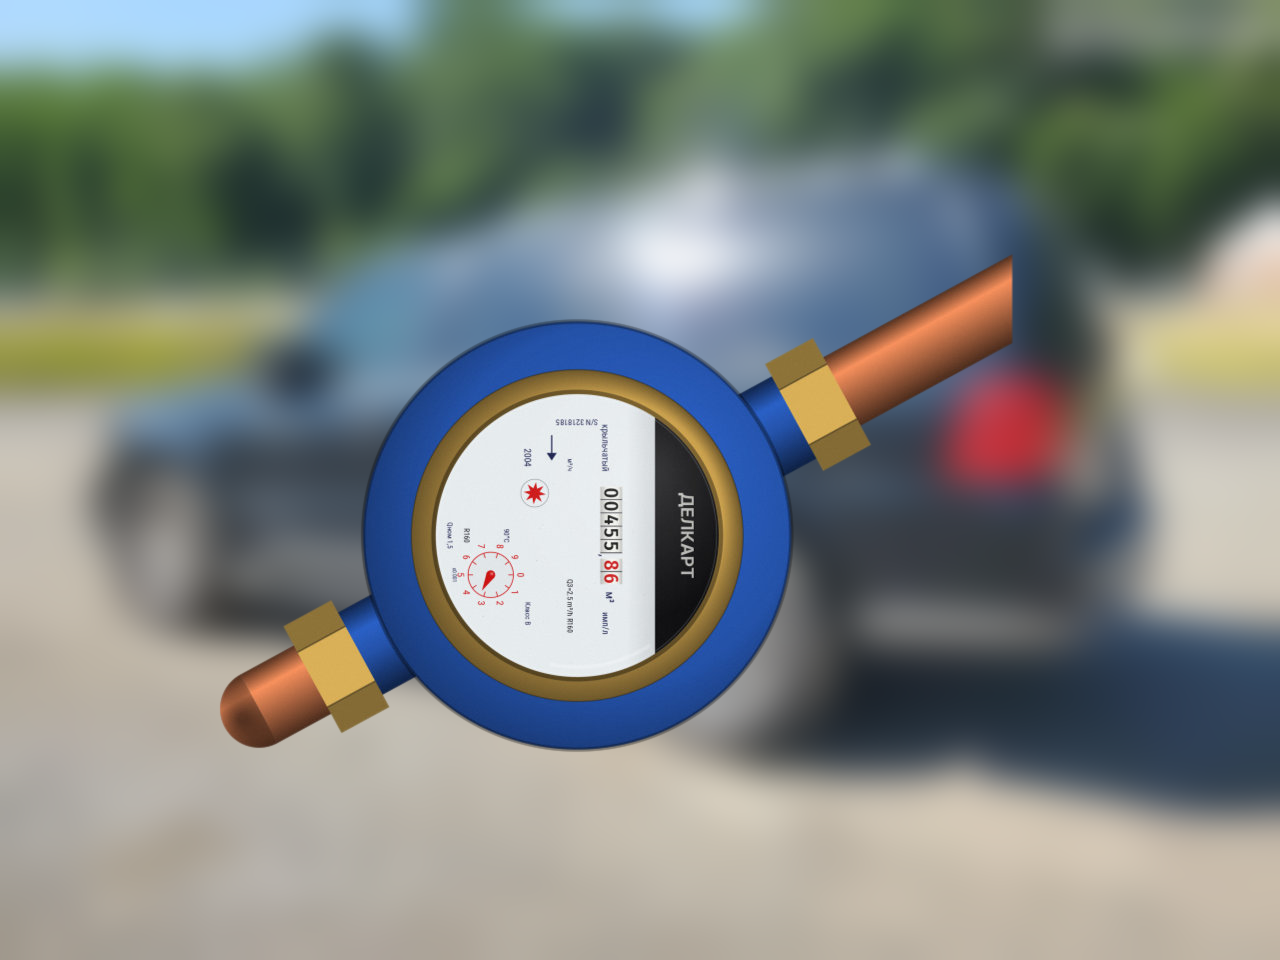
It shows value=455.863 unit=m³
